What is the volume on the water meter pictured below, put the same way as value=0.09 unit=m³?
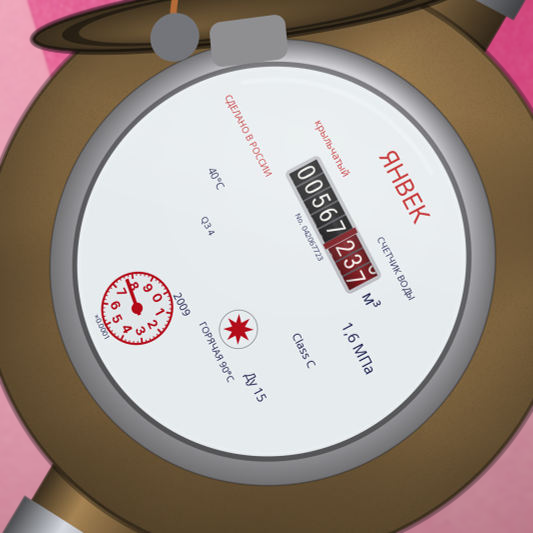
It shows value=567.2367 unit=m³
